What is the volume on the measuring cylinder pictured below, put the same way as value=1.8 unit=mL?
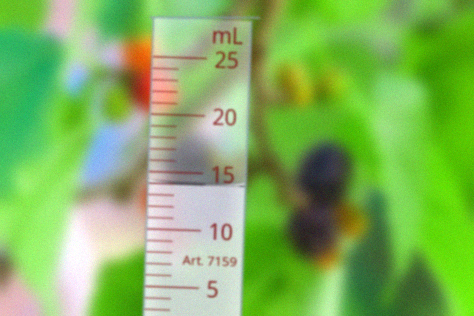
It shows value=14 unit=mL
